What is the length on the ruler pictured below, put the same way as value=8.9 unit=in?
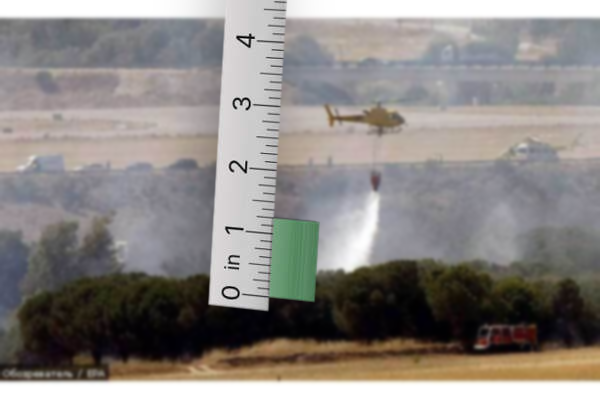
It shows value=1.25 unit=in
